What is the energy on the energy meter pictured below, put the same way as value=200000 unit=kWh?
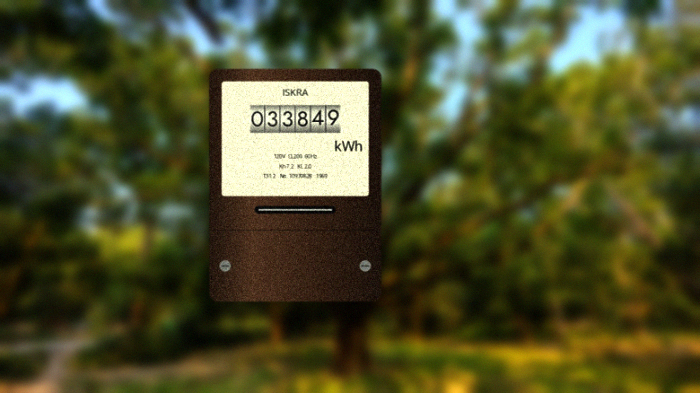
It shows value=33849 unit=kWh
